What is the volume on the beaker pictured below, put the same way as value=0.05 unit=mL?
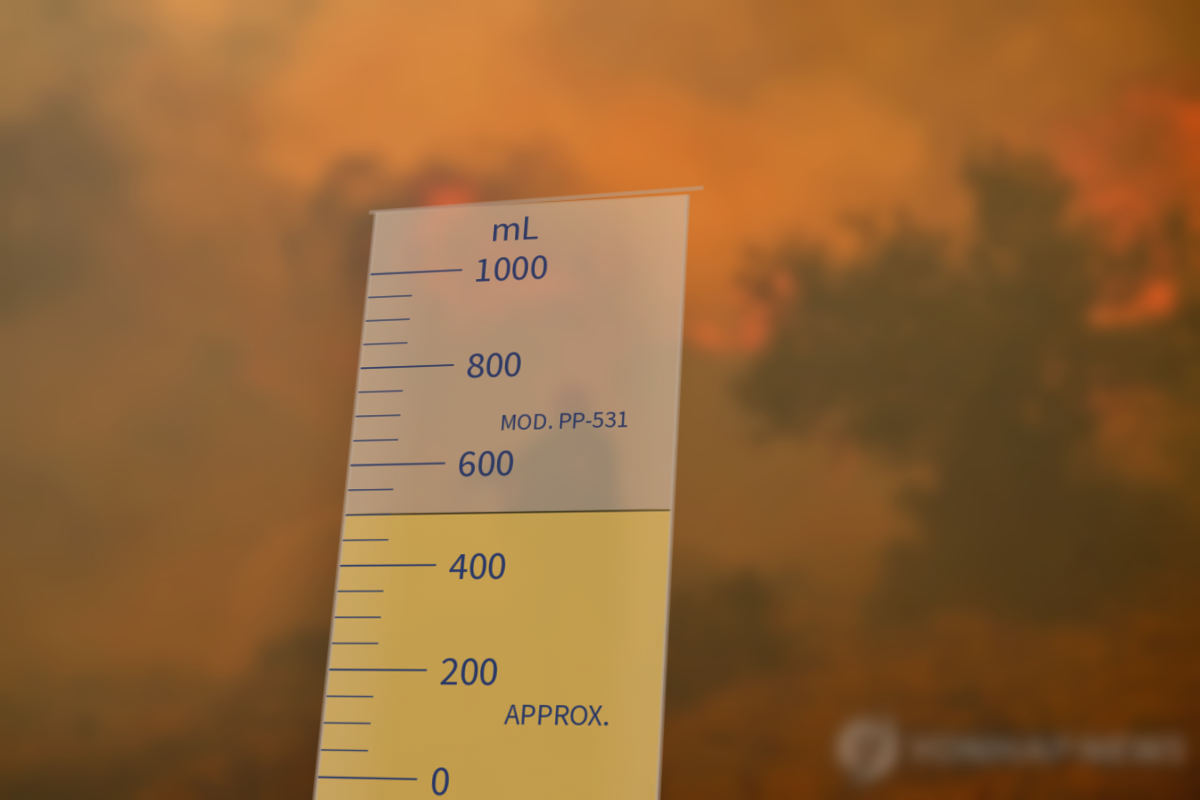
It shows value=500 unit=mL
